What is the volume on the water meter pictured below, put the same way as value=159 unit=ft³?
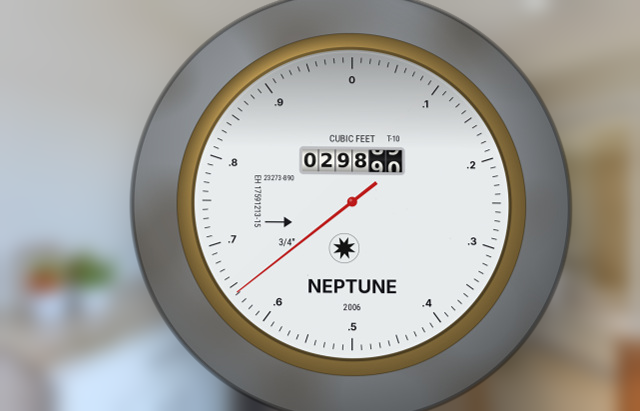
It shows value=29889.64 unit=ft³
